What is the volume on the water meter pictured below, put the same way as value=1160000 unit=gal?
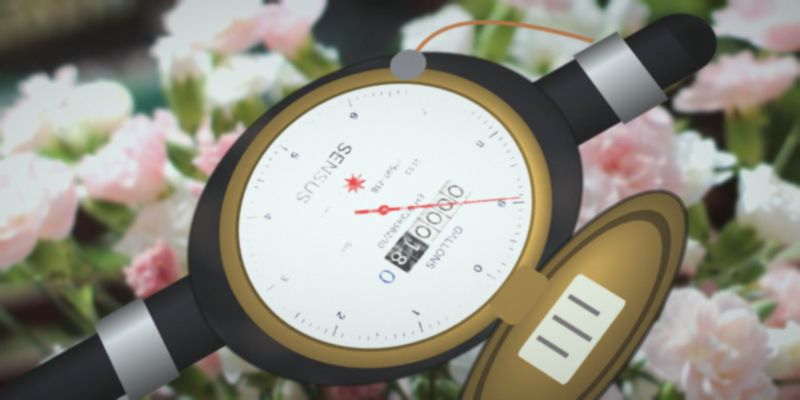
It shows value=178.9 unit=gal
